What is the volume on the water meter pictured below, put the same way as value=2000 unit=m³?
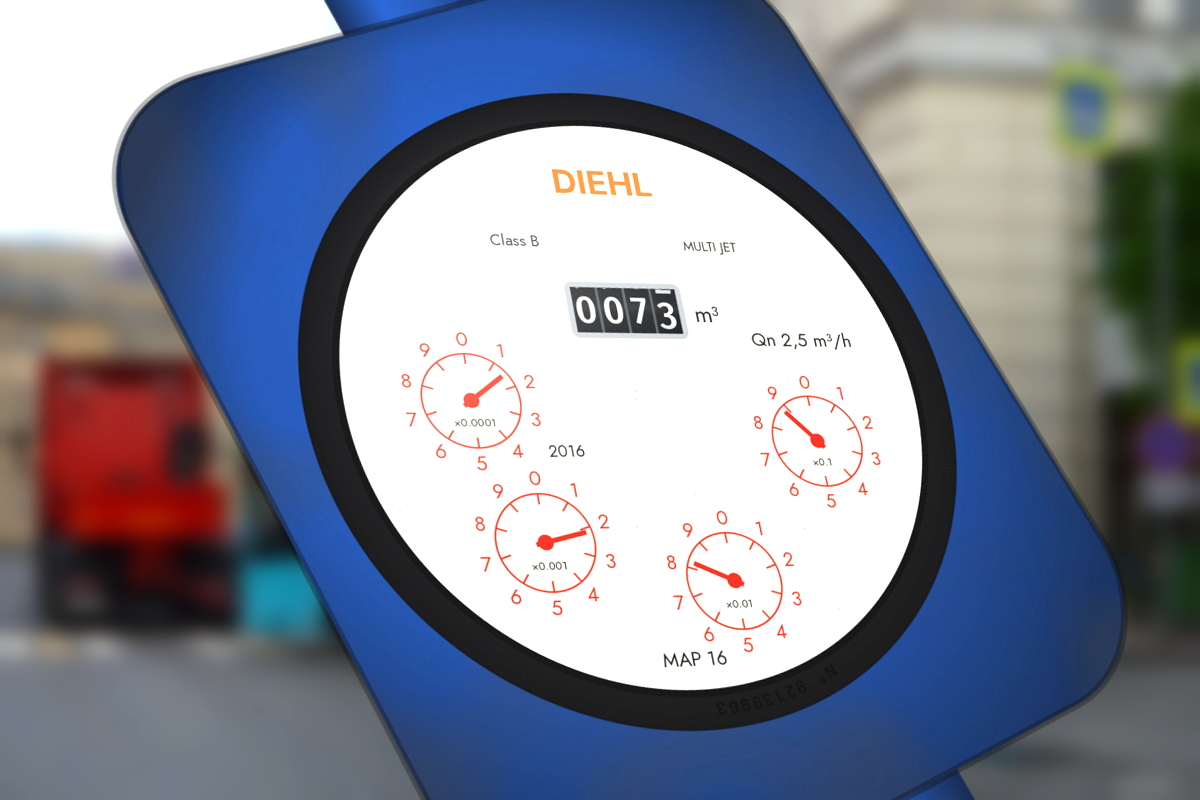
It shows value=72.8821 unit=m³
